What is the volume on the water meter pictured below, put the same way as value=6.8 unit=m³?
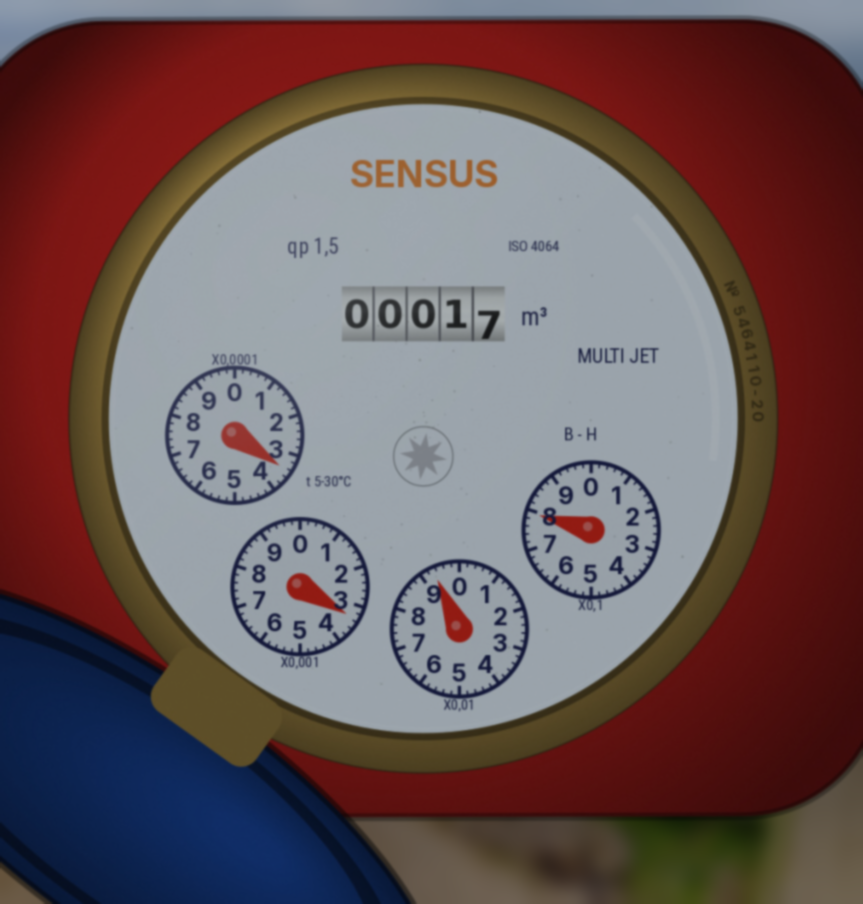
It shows value=16.7933 unit=m³
